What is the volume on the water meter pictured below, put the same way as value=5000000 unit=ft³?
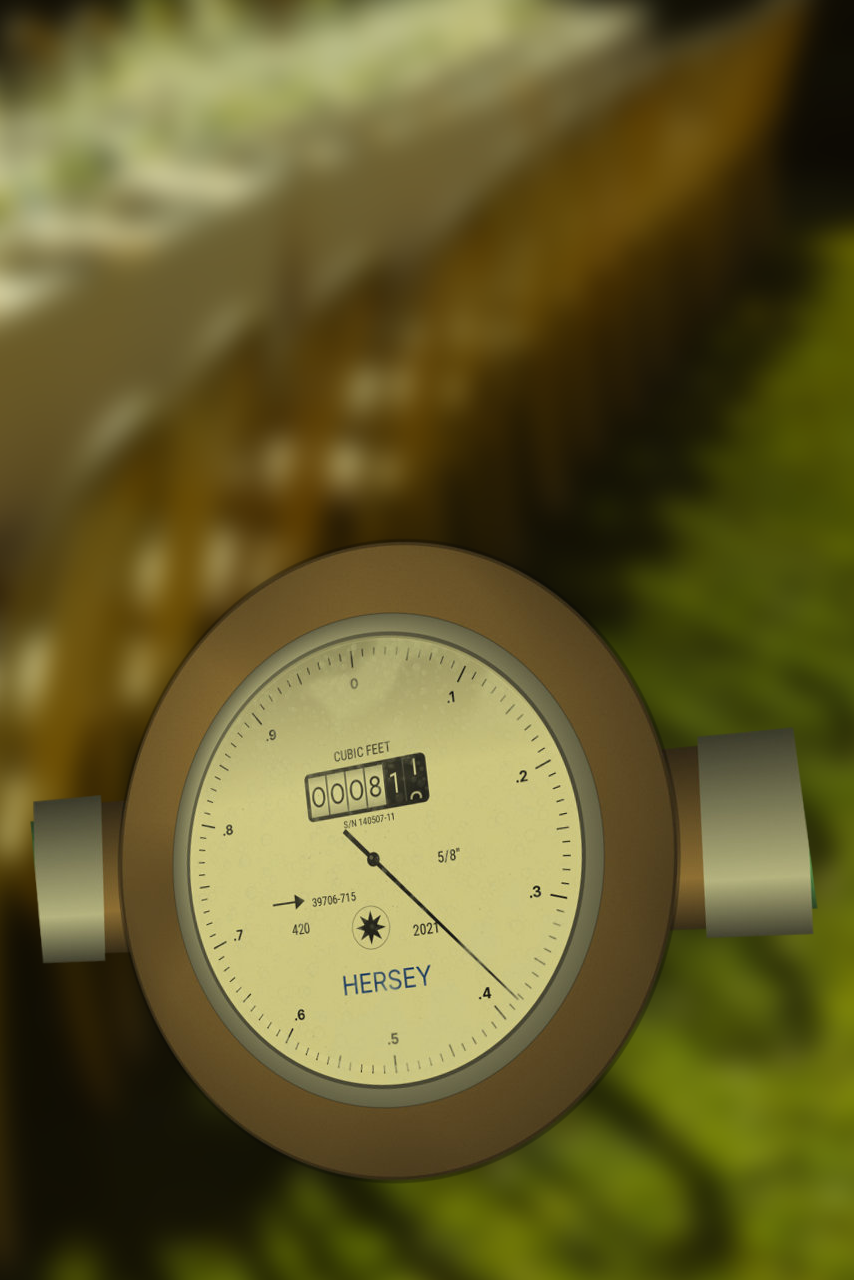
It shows value=811.38 unit=ft³
